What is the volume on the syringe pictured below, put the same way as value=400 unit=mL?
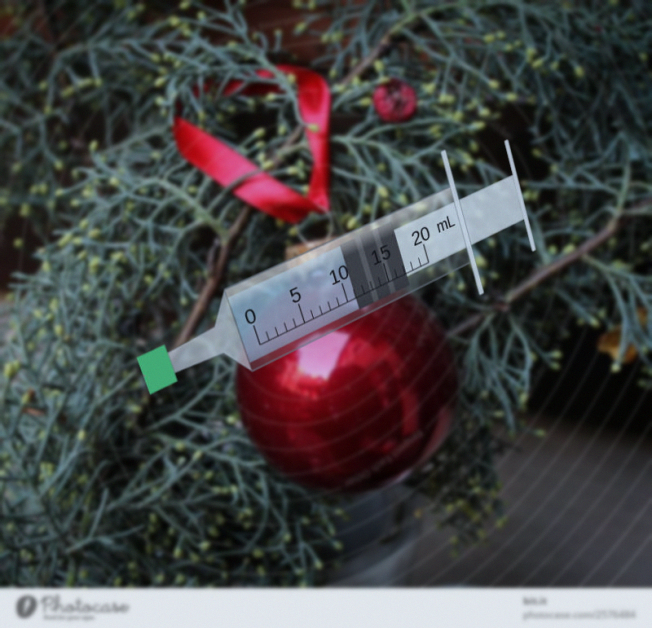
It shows value=11 unit=mL
